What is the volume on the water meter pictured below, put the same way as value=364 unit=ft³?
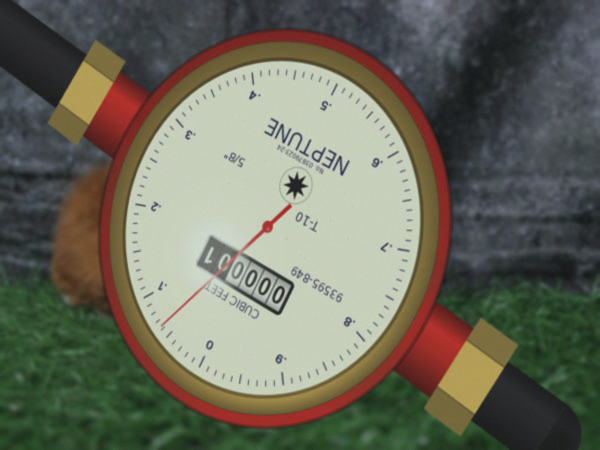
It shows value=1.06 unit=ft³
